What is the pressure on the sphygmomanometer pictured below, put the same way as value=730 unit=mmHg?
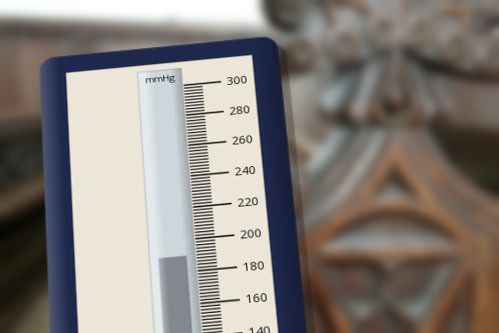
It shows value=190 unit=mmHg
